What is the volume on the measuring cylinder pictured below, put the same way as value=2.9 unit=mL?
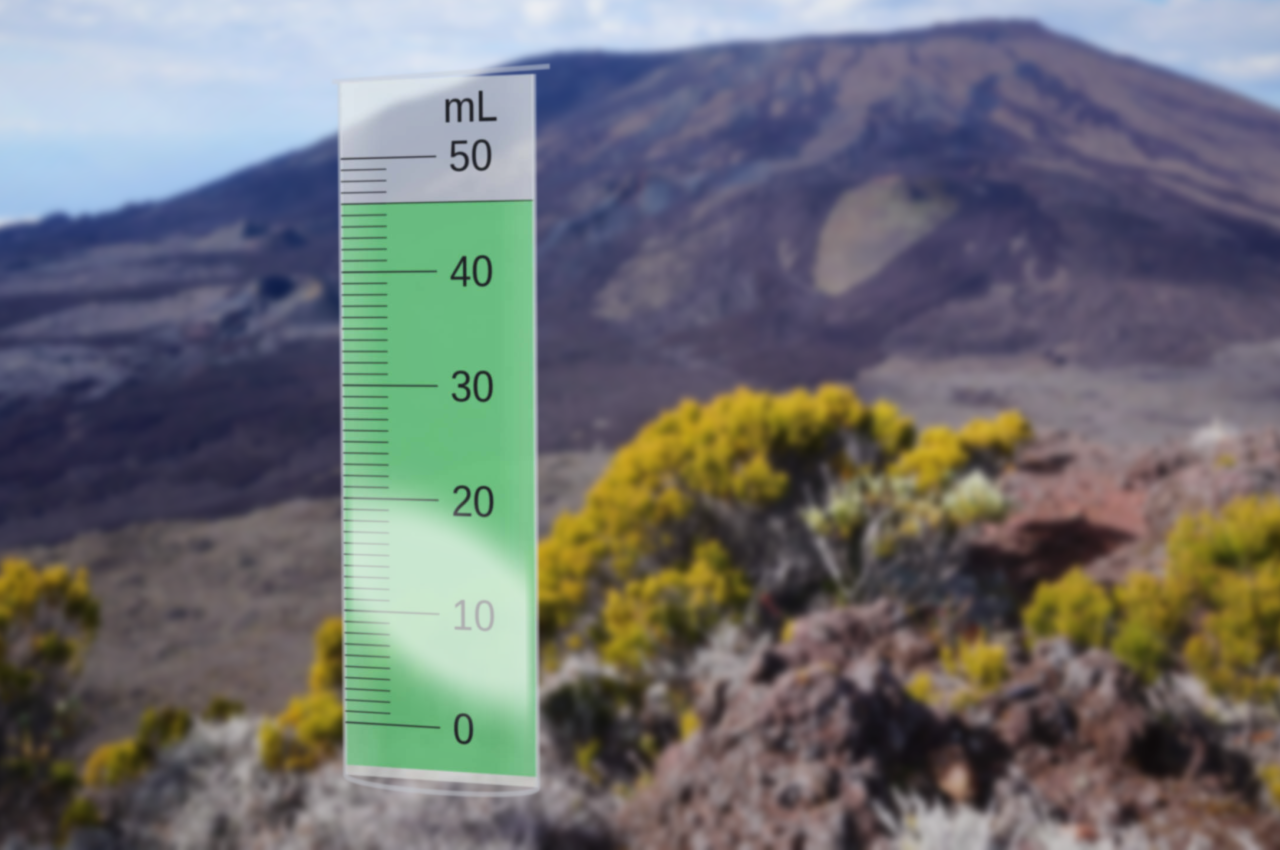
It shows value=46 unit=mL
